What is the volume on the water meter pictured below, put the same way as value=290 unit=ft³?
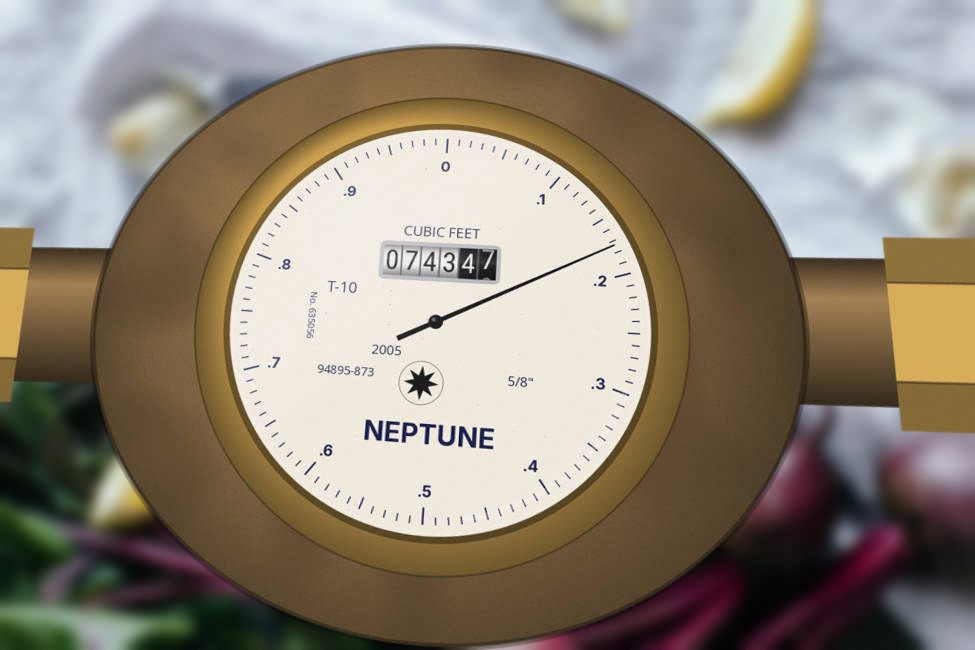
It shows value=74347.17 unit=ft³
